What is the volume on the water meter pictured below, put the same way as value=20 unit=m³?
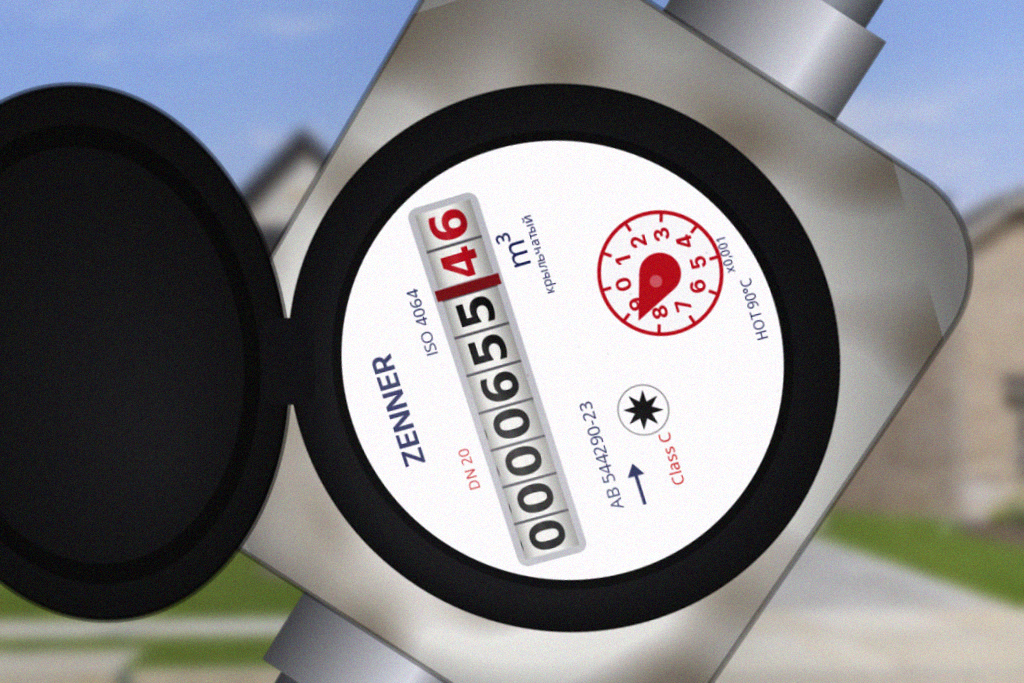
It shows value=655.468 unit=m³
